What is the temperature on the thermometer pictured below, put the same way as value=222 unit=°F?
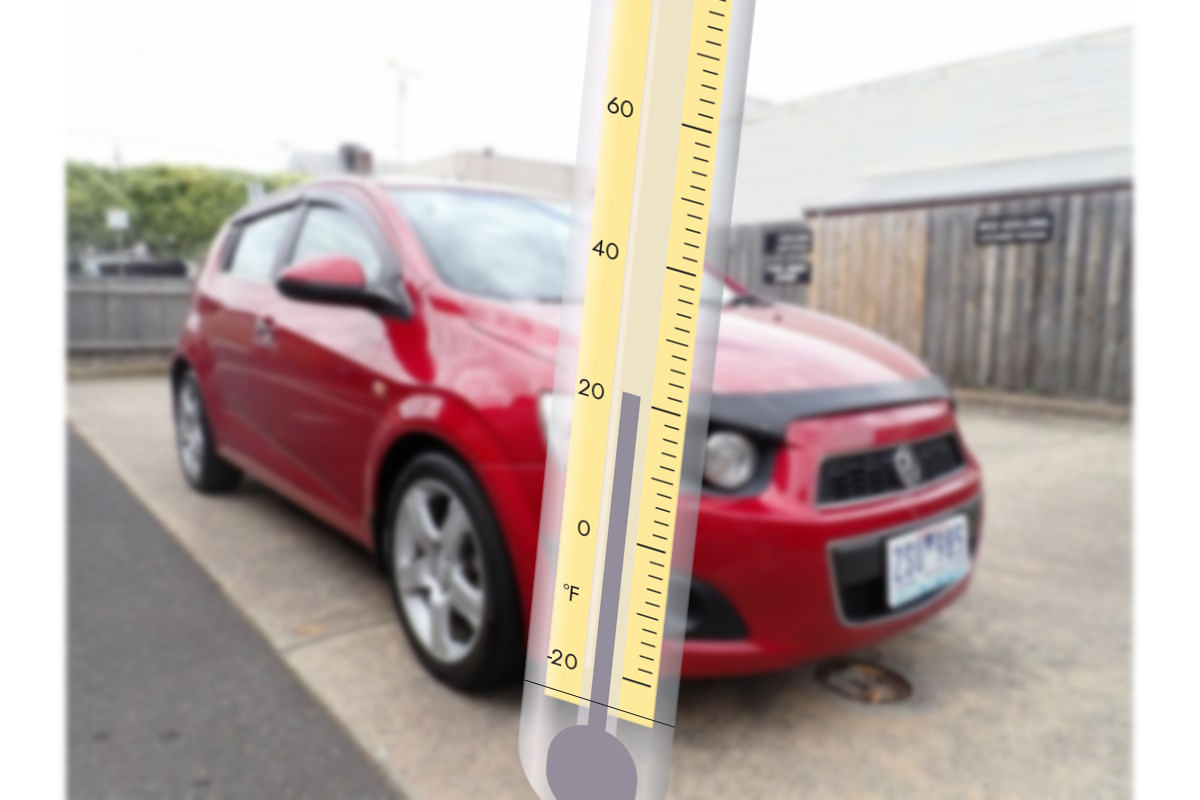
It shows value=21 unit=°F
